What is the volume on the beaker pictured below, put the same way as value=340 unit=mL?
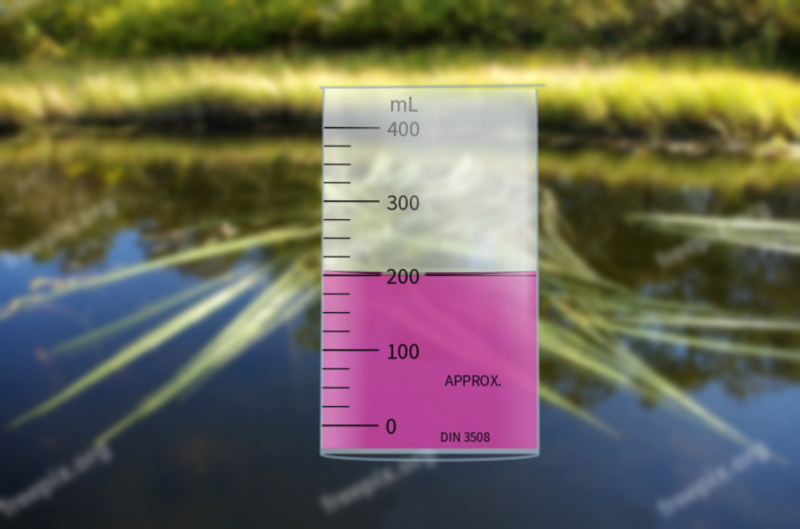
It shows value=200 unit=mL
